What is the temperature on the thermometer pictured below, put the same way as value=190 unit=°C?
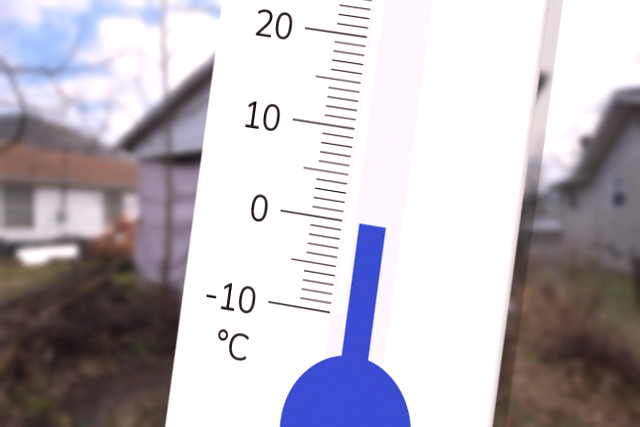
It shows value=0 unit=°C
